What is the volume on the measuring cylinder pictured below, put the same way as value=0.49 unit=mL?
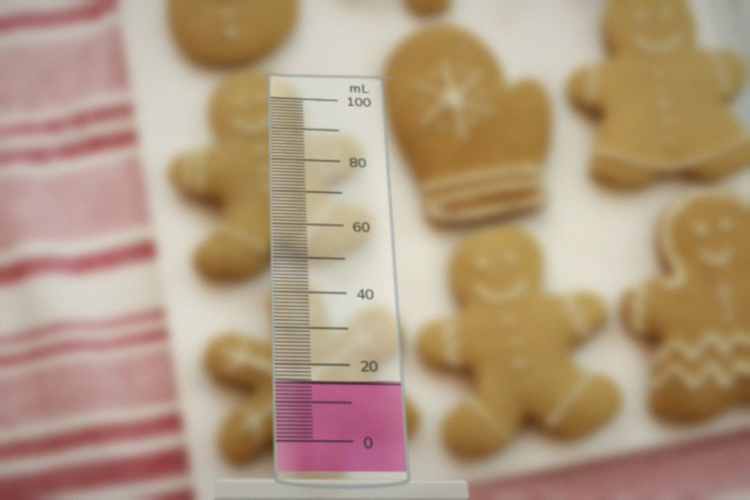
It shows value=15 unit=mL
